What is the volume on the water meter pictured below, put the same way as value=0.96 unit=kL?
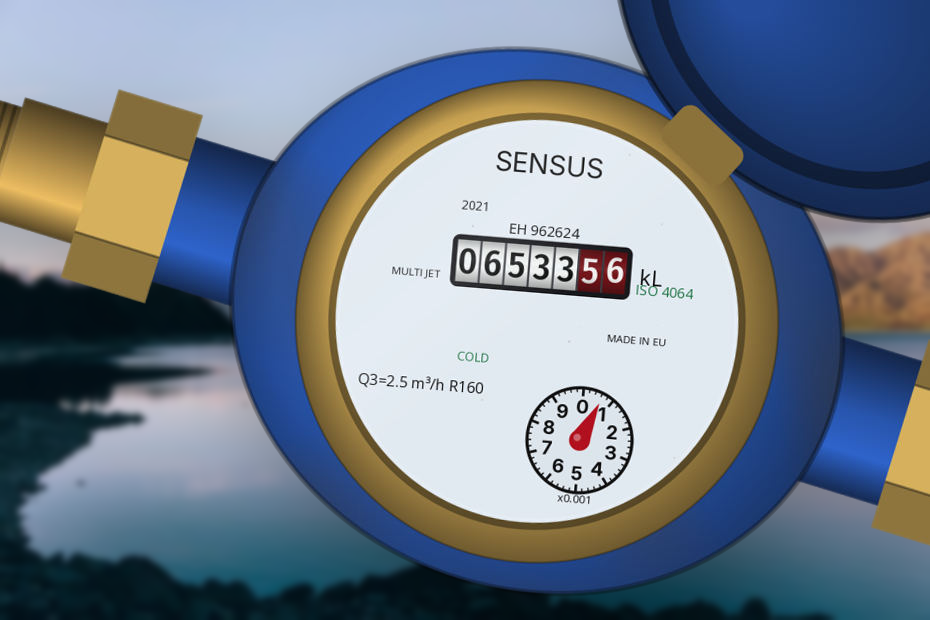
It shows value=6533.560 unit=kL
